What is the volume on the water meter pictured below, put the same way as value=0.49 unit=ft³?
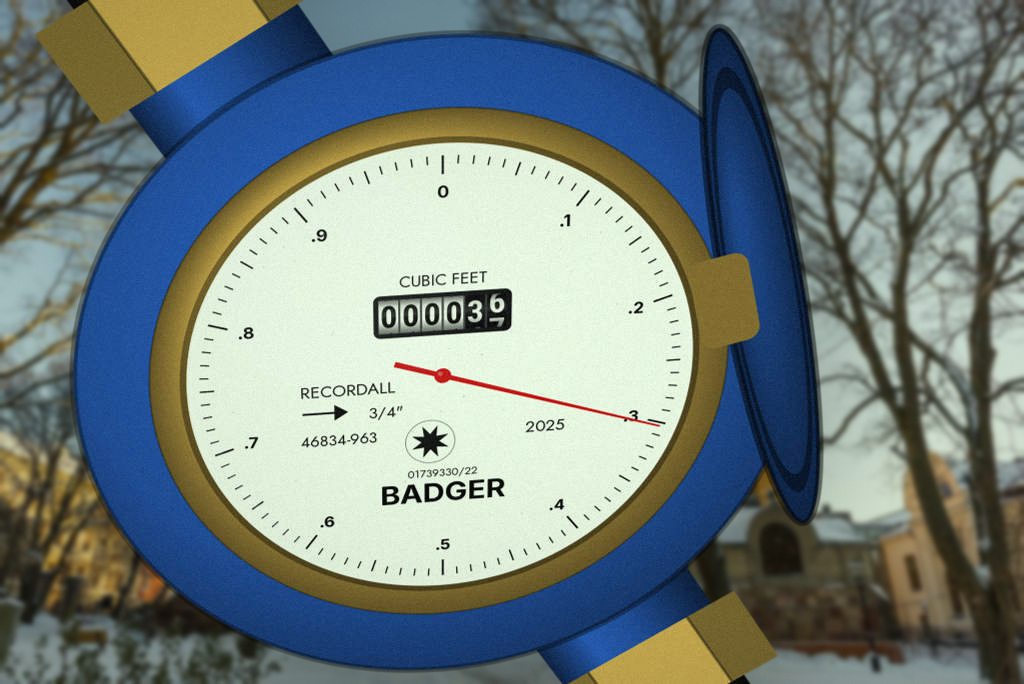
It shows value=36.30 unit=ft³
